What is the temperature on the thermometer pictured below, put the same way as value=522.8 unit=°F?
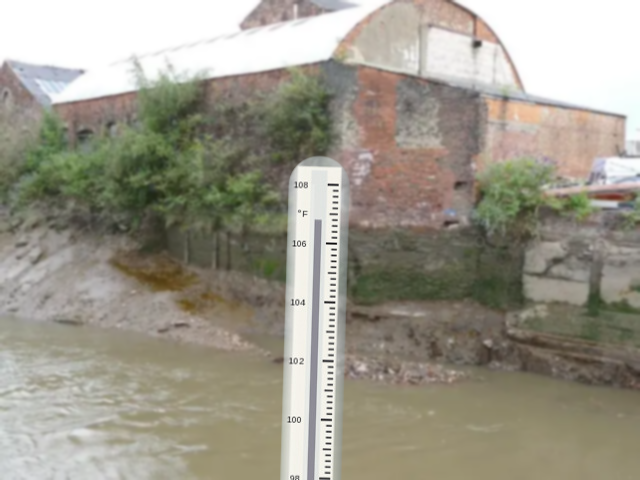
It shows value=106.8 unit=°F
